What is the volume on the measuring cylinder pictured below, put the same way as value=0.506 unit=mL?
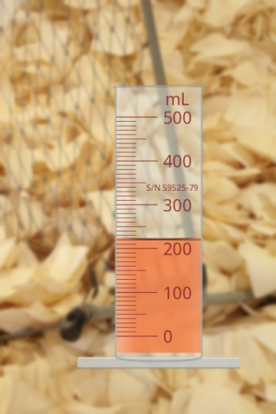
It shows value=220 unit=mL
